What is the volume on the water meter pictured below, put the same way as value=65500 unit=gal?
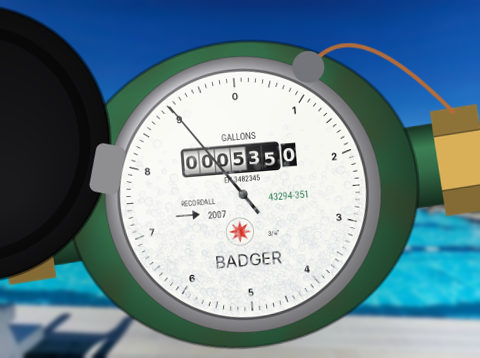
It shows value=5349.0 unit=gal
